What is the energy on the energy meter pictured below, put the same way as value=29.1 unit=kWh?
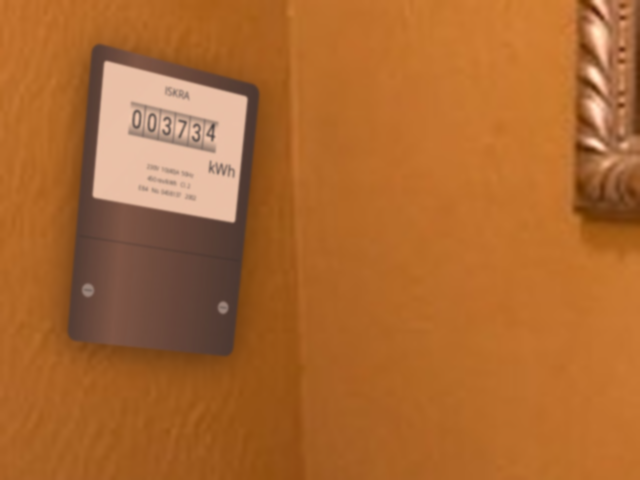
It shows value=3734 unit=kWh
